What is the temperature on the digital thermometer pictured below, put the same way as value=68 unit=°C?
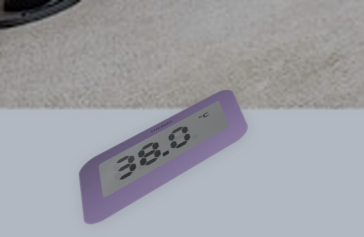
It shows value=38.0 unit=°C
